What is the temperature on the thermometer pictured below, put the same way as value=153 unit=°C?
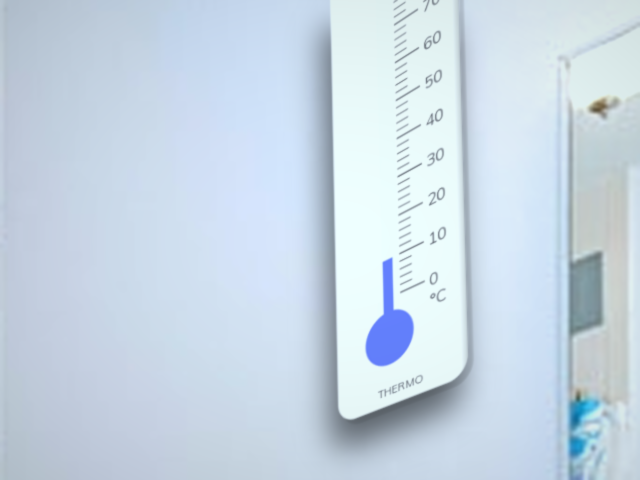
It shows value=10 unit=°C
